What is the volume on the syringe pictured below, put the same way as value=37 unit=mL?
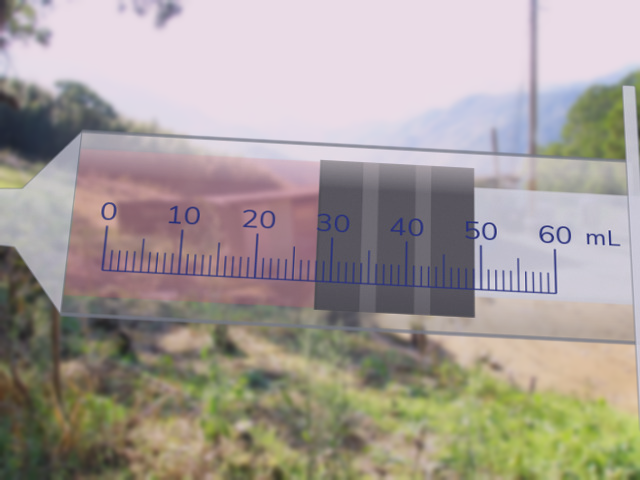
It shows value=28 unit=mL
